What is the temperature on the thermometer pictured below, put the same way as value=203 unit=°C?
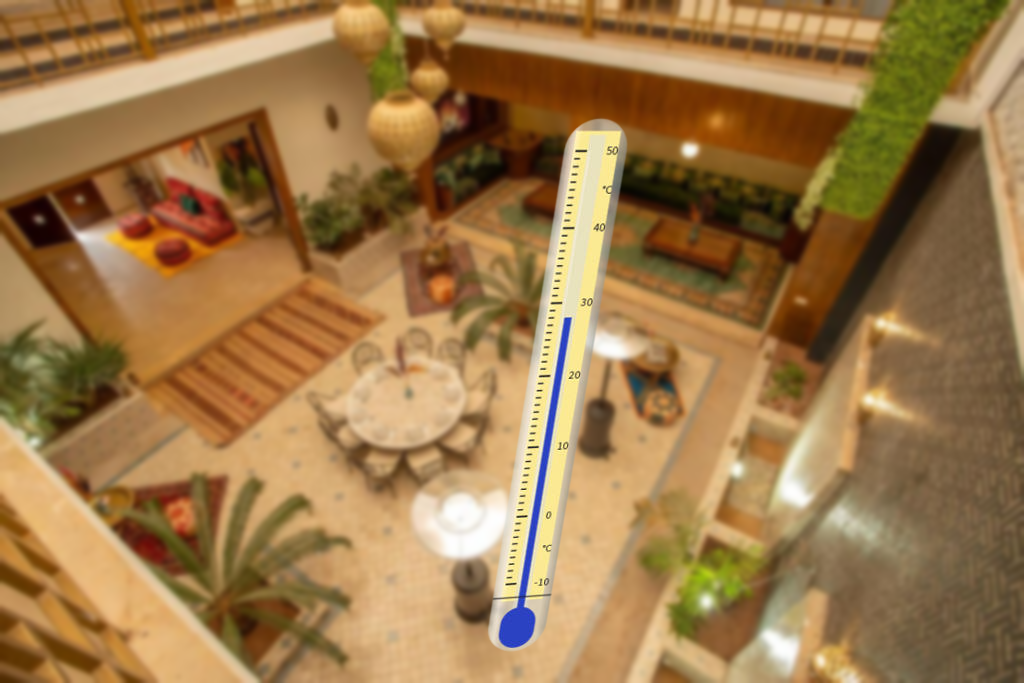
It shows value=28 unit=°C
